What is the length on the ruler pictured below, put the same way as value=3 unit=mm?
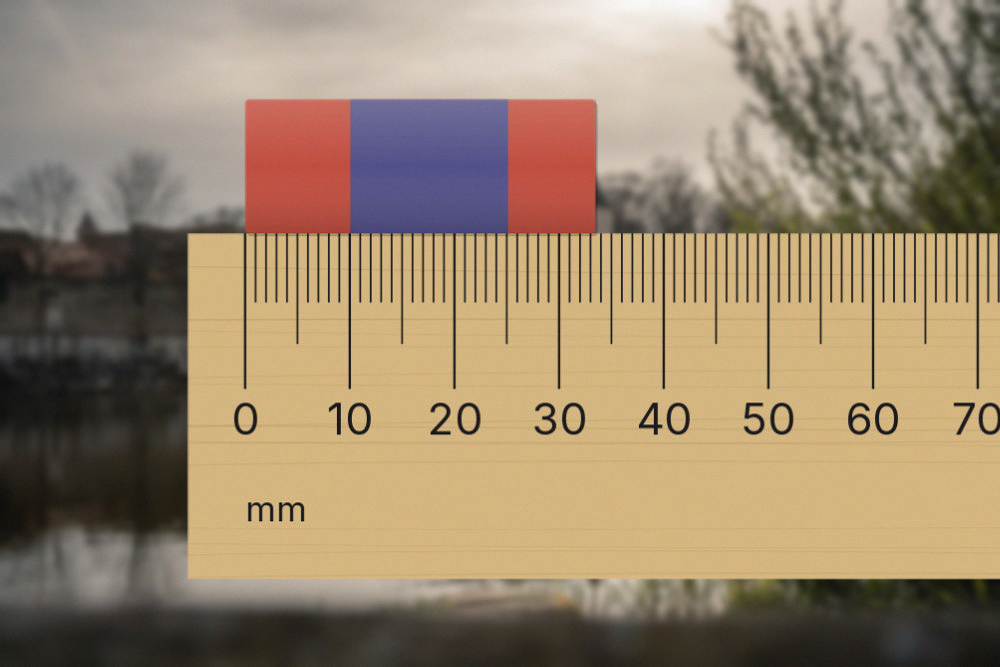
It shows value=33.5 unit=mm
